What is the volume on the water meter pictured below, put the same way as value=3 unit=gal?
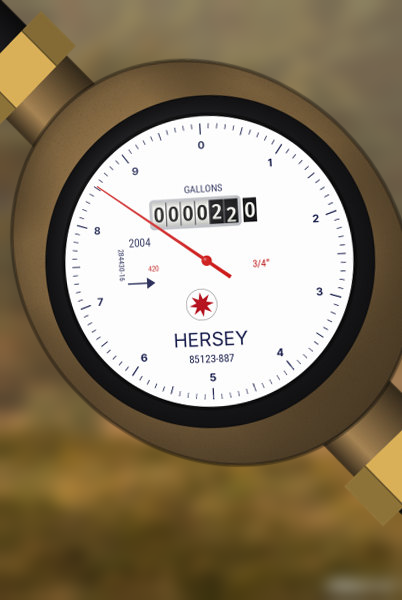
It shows value=218.5 unit=gal
